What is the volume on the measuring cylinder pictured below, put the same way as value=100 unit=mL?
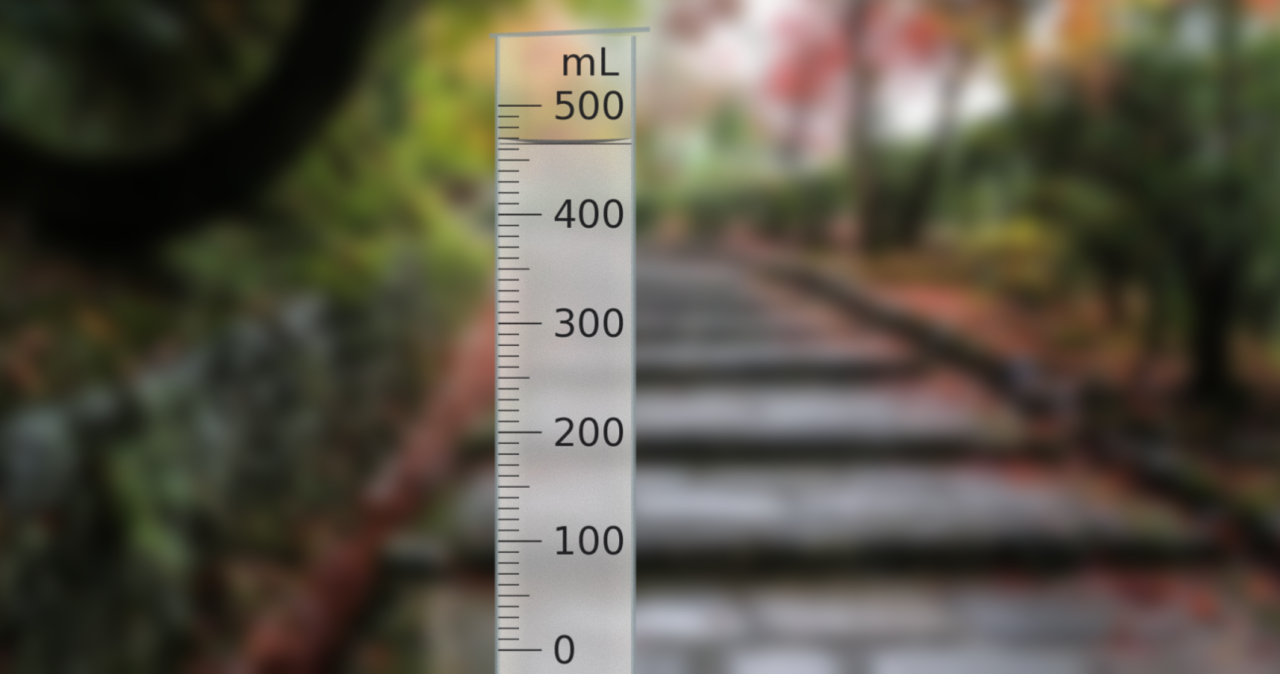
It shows value=465 unit=mL
